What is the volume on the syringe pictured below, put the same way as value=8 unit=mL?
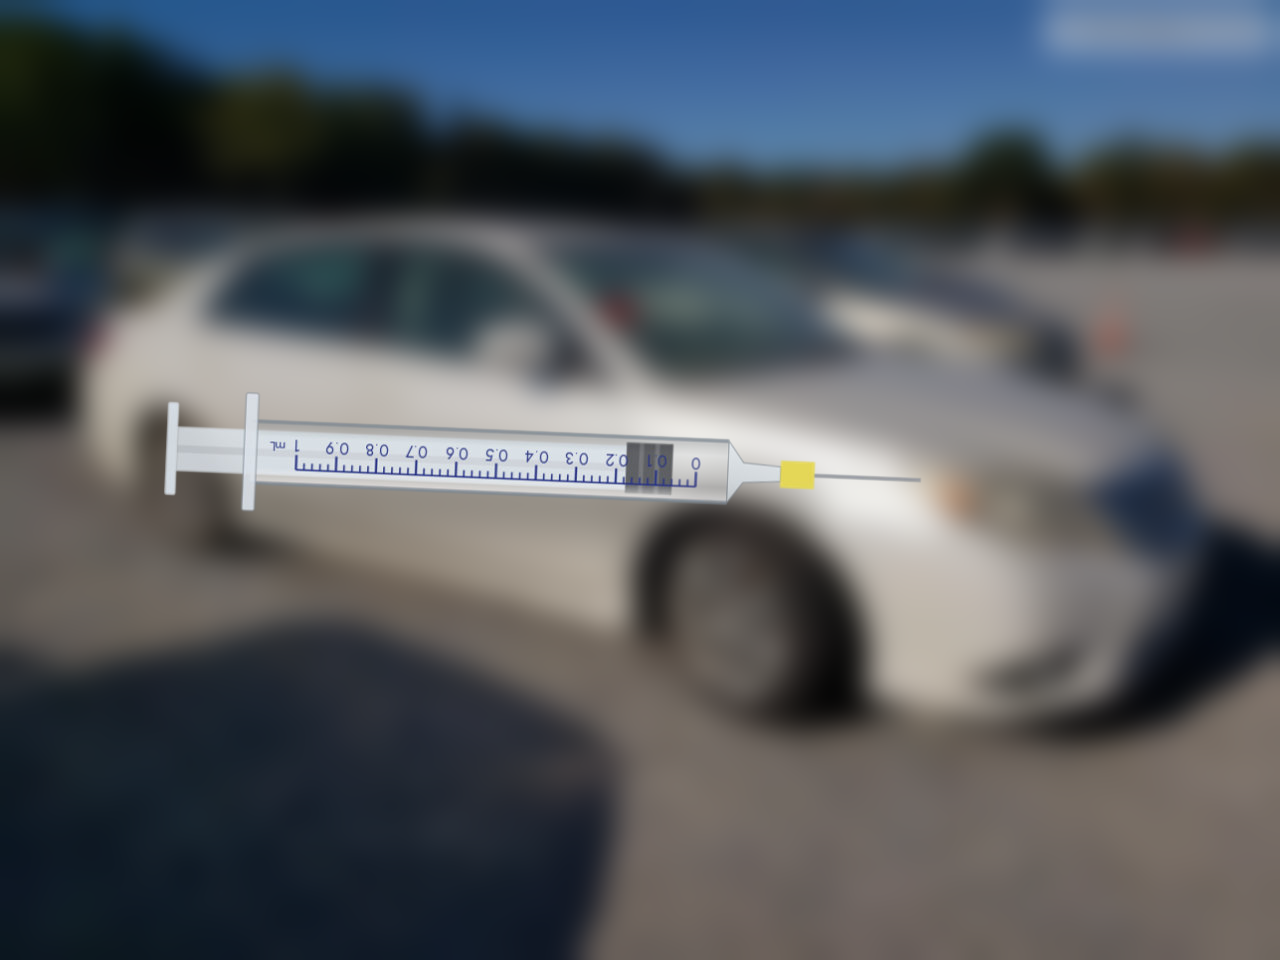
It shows value=0.06 unit=mL
